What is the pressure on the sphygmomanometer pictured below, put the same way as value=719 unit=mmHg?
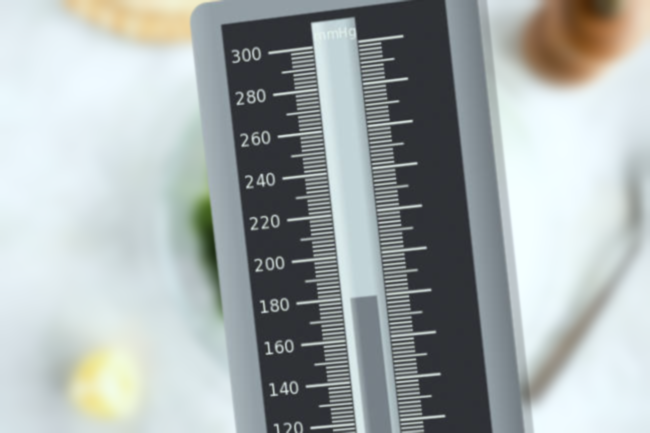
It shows value=180 unit=mmHg
